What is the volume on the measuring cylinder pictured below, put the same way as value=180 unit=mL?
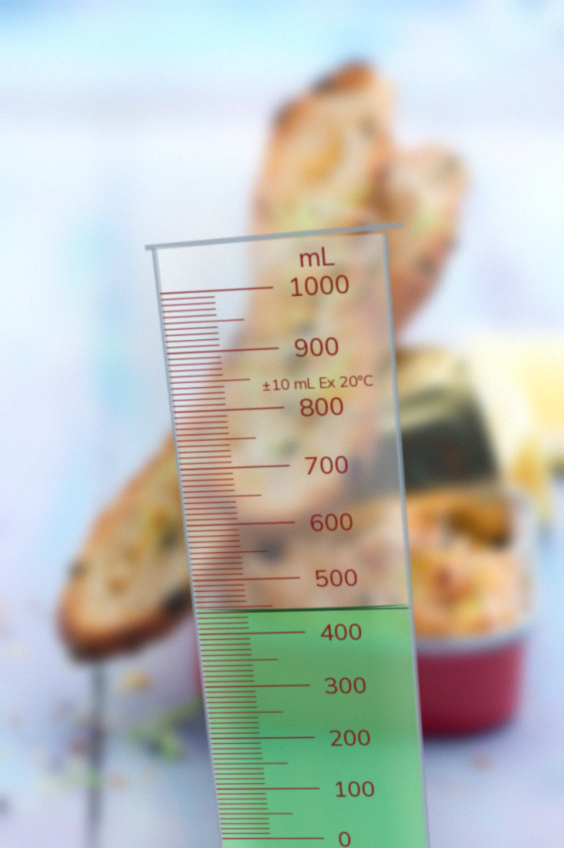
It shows value=440 unit=mL
